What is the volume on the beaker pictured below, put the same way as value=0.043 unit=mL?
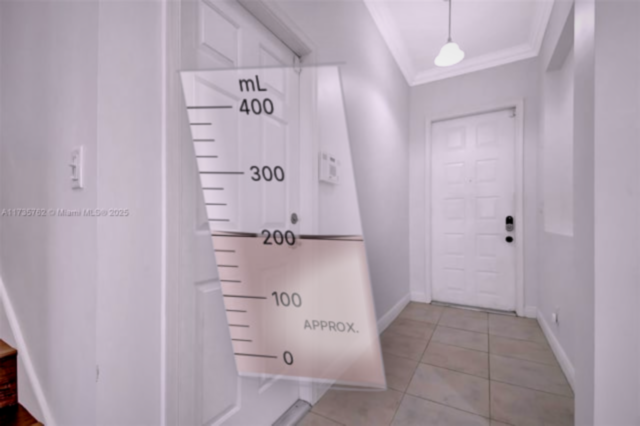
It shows value=200 unit=mL
